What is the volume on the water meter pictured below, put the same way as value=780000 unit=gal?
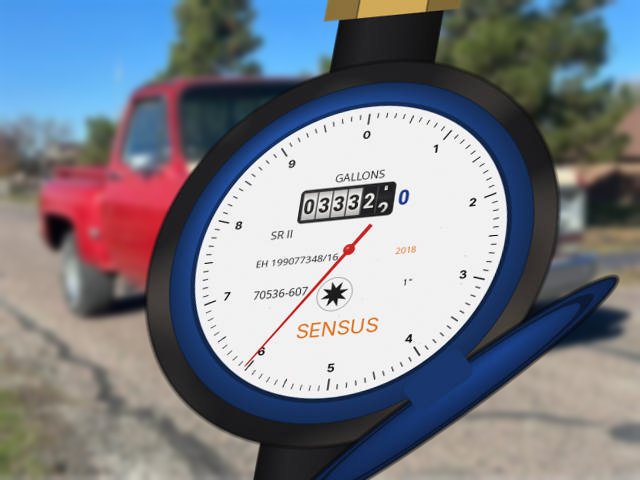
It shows value=333216.0 unit=gal
